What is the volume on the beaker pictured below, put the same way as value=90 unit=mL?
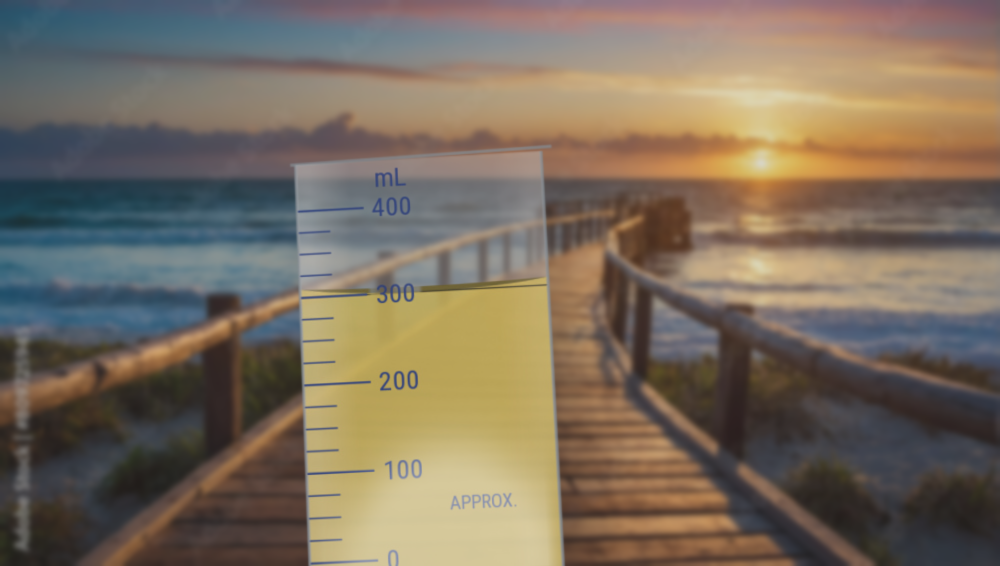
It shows value=300 unit=mL
